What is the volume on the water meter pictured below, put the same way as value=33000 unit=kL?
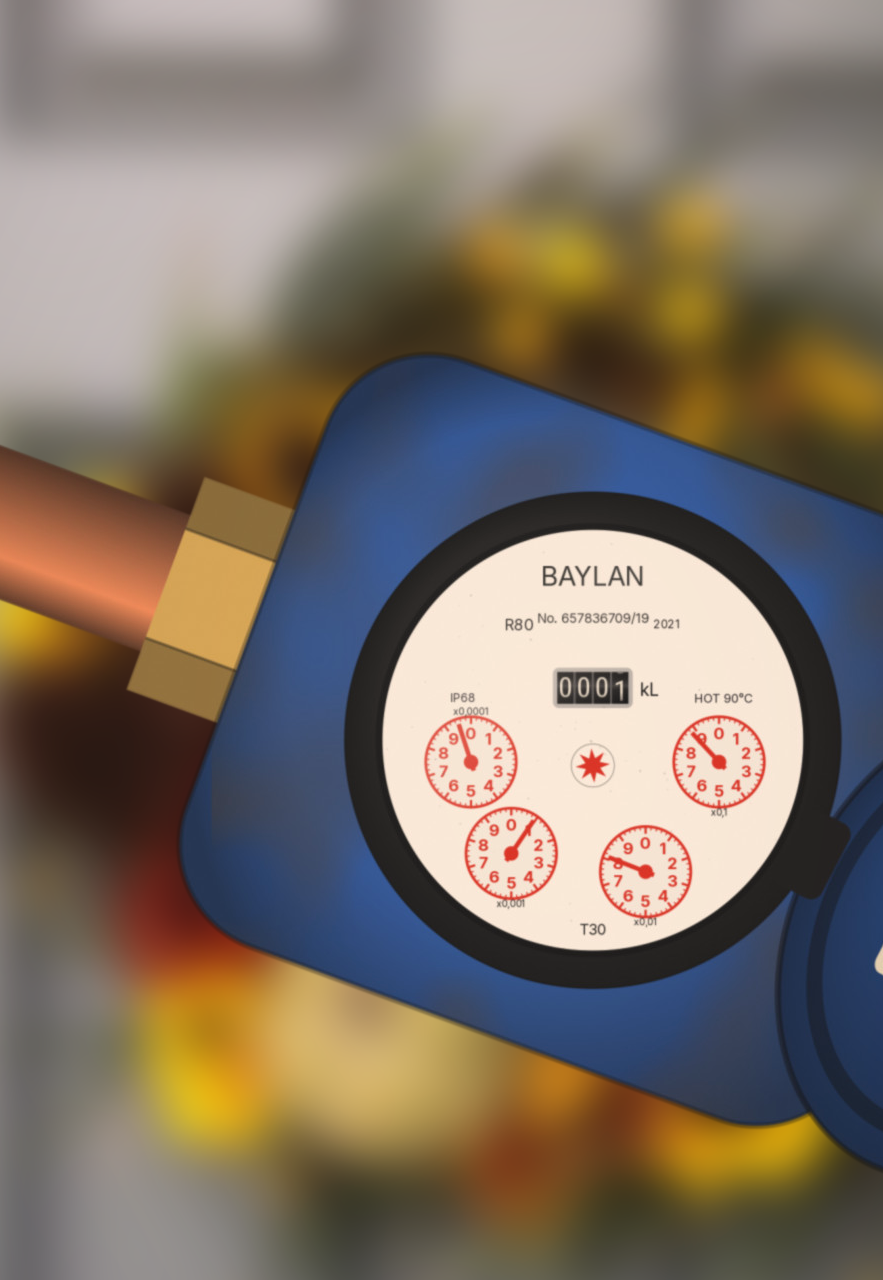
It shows value=0.8809 unit=kL
